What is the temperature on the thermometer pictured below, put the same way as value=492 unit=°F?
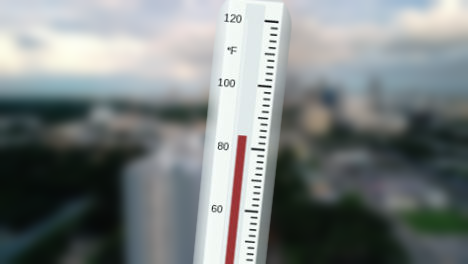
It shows value=84 unit=°F
